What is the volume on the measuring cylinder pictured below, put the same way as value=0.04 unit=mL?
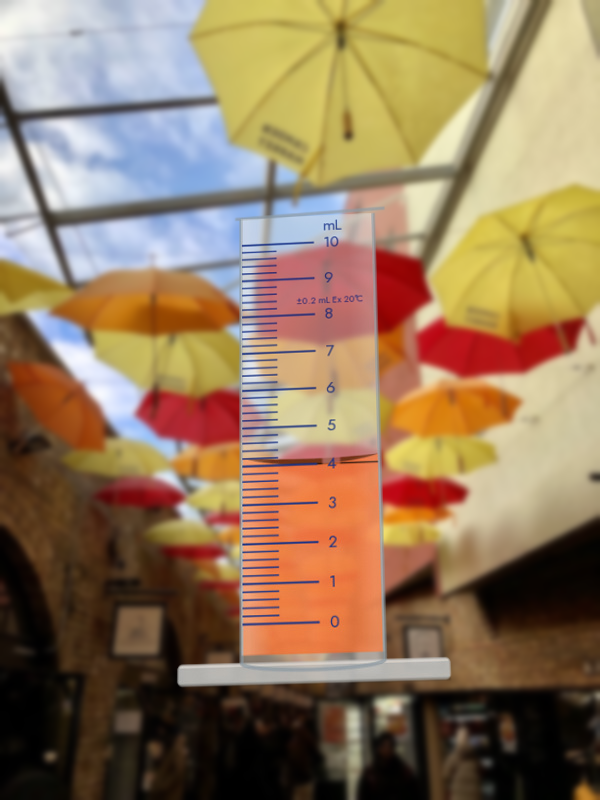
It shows value=4 unit=mL
